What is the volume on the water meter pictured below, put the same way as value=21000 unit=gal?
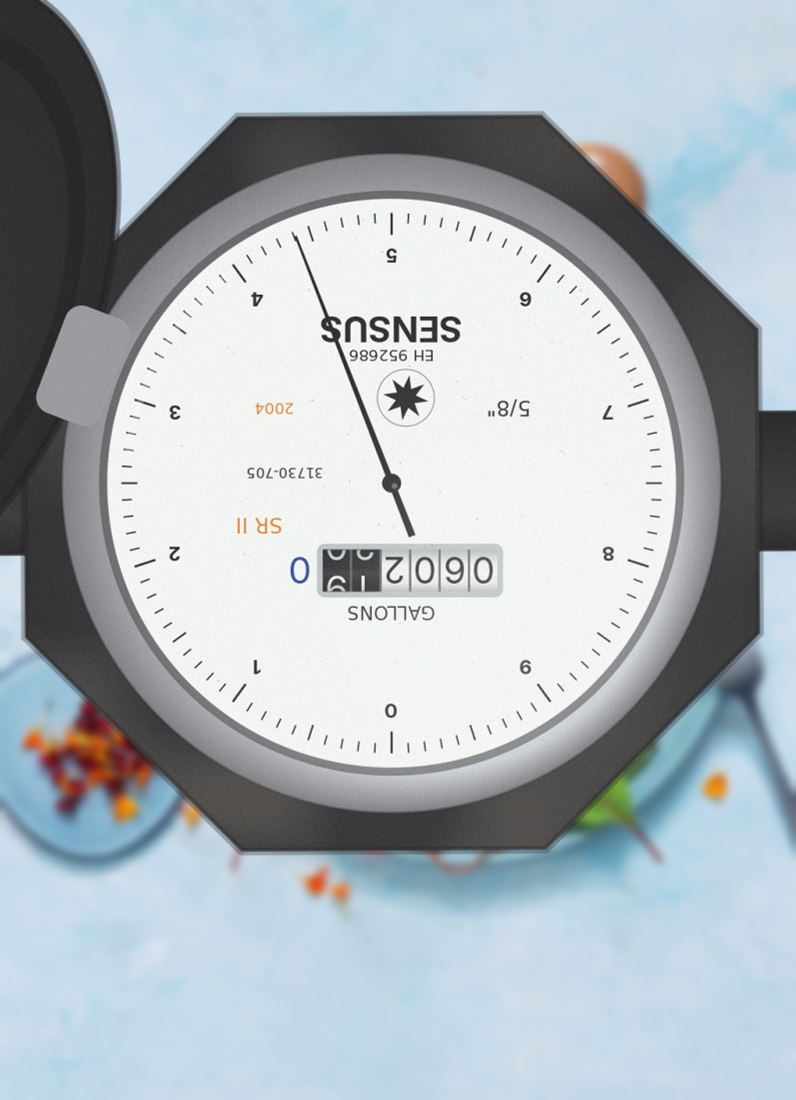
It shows value=602194.4 unit=gal
